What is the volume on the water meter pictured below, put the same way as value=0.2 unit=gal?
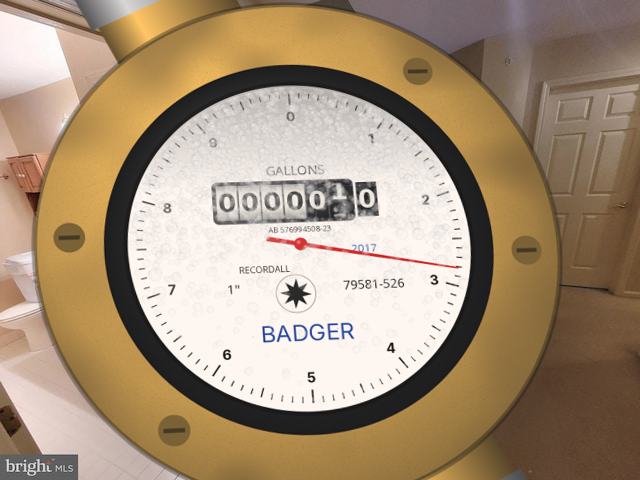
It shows value=12.8 unit=gal
